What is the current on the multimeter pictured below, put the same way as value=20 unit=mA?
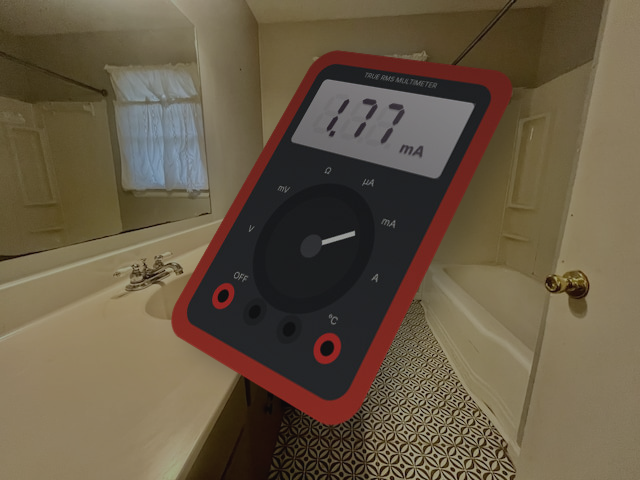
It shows value=1.77 unit=mA
